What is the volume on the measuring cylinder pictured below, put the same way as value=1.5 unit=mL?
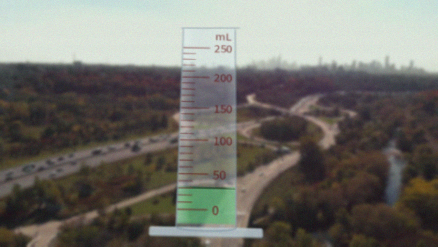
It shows value=30 unit=mL
